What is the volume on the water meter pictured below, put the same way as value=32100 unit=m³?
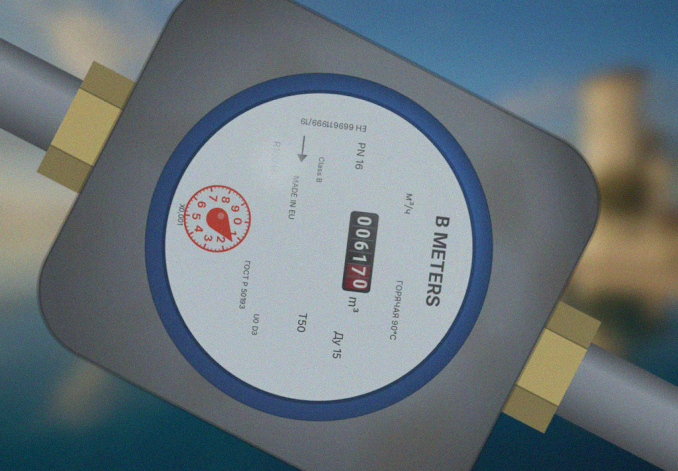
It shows value=61.701 unit=m³
